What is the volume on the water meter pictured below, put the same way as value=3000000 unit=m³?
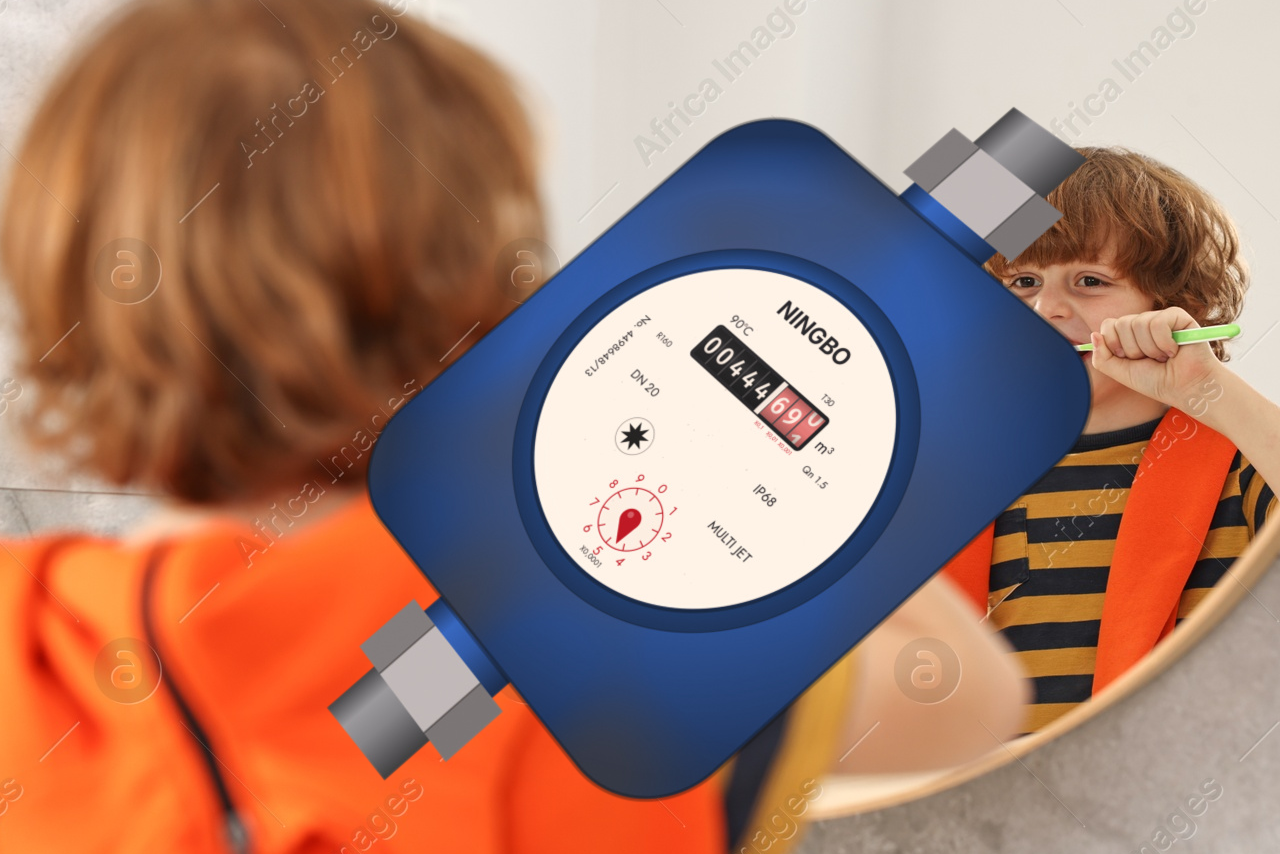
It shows value=444.6904 unit=m³
